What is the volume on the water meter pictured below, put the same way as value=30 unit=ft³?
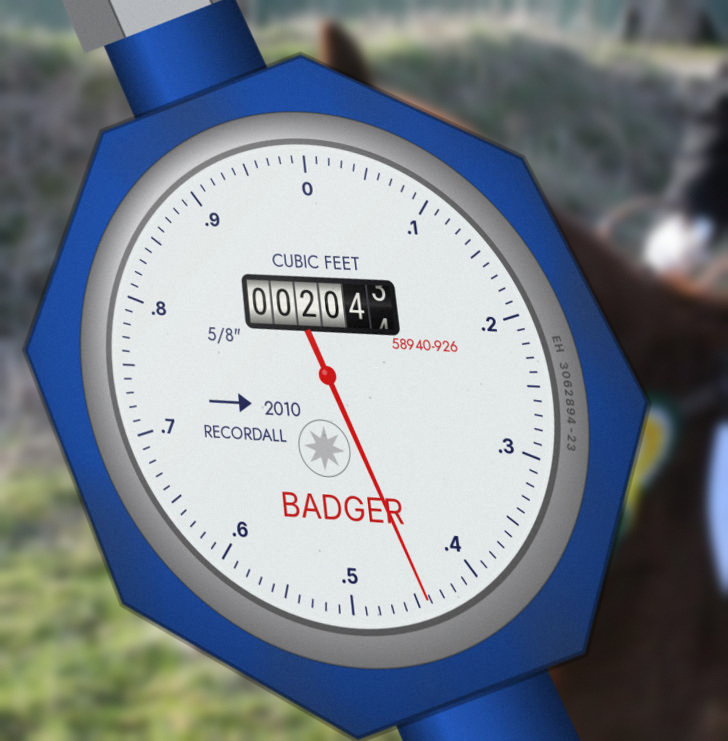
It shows value=2043.44 unit=ft³
